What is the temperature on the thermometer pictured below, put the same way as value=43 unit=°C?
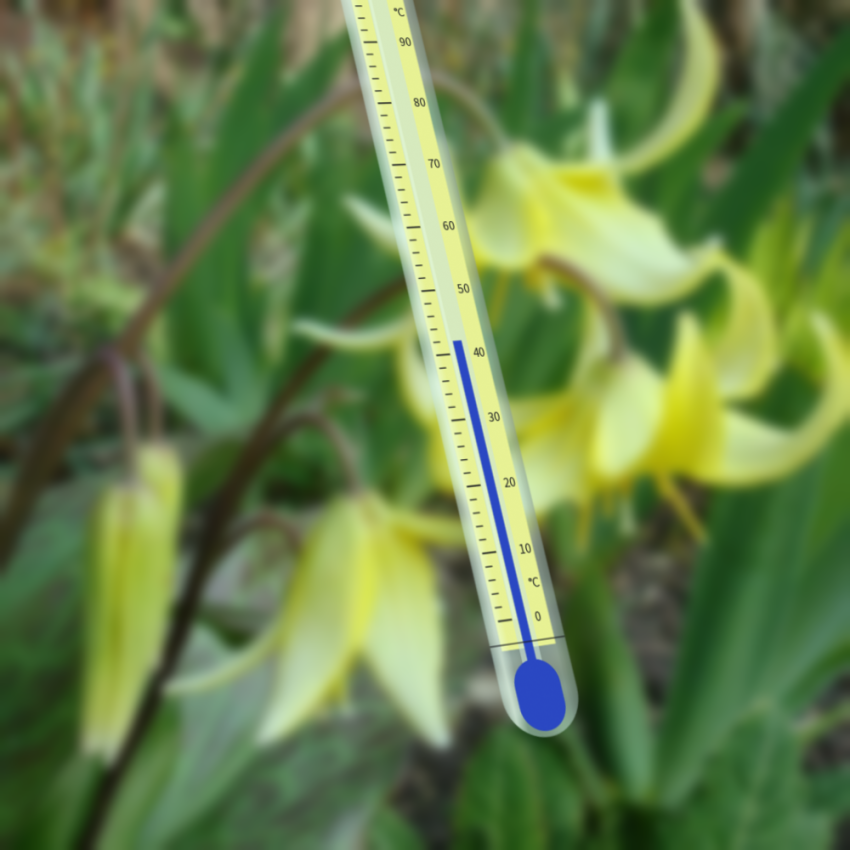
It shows value=42 unit=°C
